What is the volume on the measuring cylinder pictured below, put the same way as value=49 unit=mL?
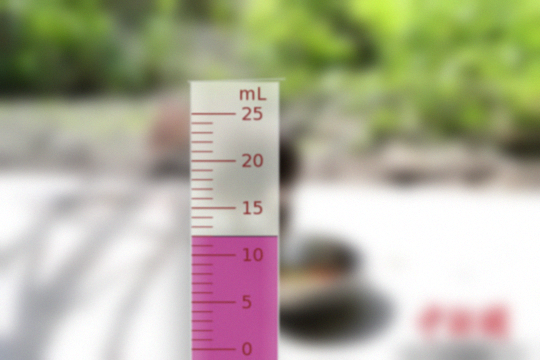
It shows value=12 unit=mL
